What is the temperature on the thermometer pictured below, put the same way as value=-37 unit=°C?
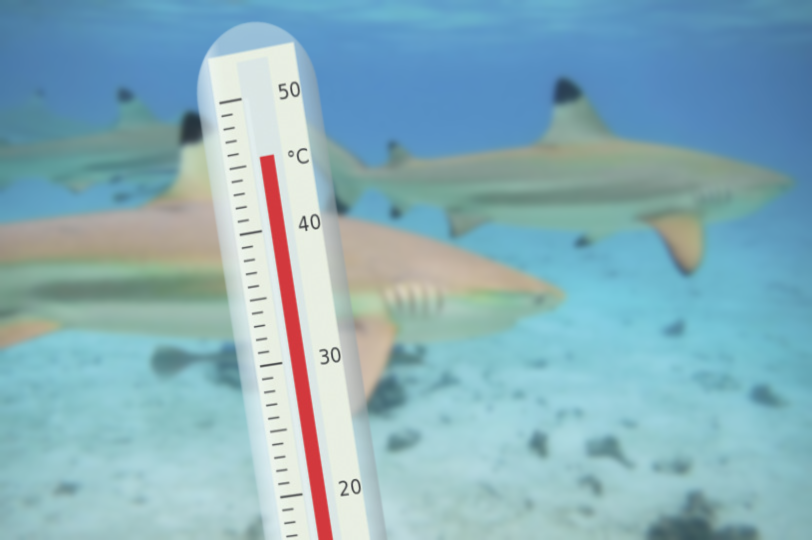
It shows value=45.5 unit=°C
